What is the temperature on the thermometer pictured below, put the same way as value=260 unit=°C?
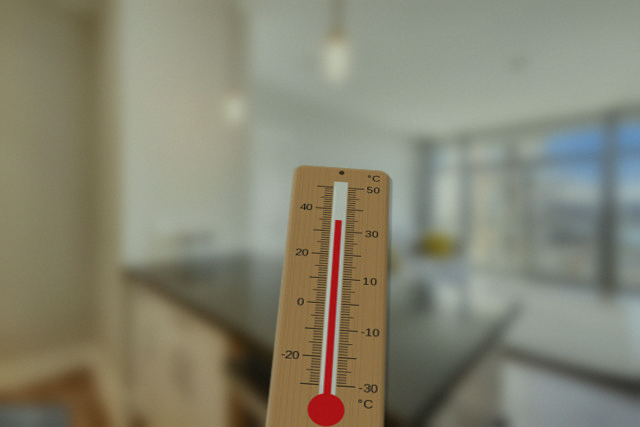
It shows value=35 unit=°C
